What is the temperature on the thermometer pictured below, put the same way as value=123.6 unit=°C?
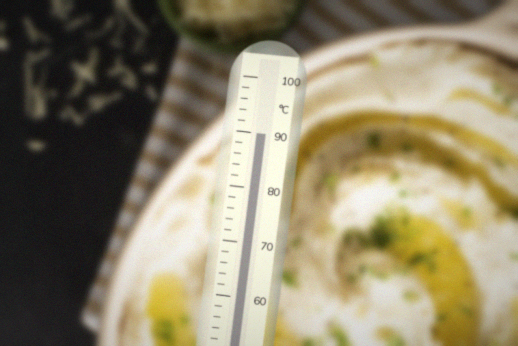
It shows value=90 unit=°C
